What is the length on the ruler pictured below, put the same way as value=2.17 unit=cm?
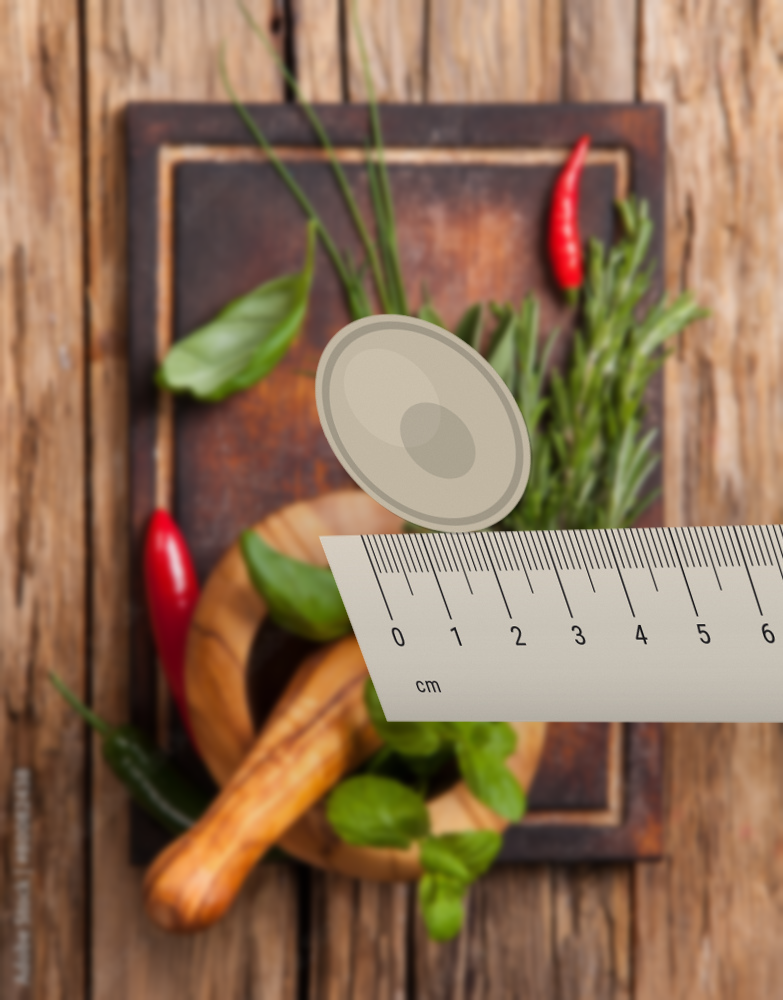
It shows value=3.3 unit=cm
